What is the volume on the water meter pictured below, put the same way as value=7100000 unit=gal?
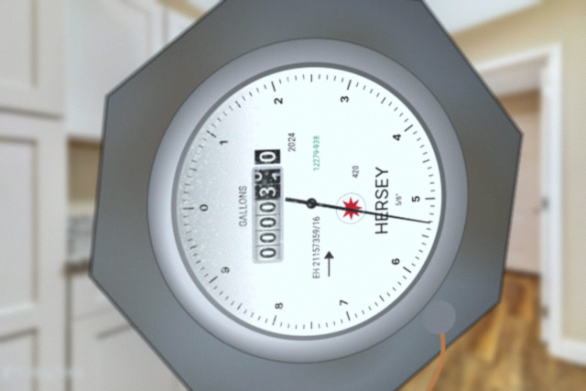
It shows value=305.3 unit=gal
